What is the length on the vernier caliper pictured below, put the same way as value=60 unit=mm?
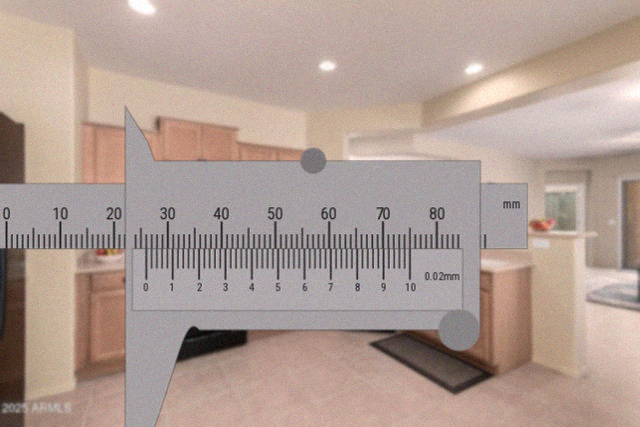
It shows value=26.0 unit=mm
